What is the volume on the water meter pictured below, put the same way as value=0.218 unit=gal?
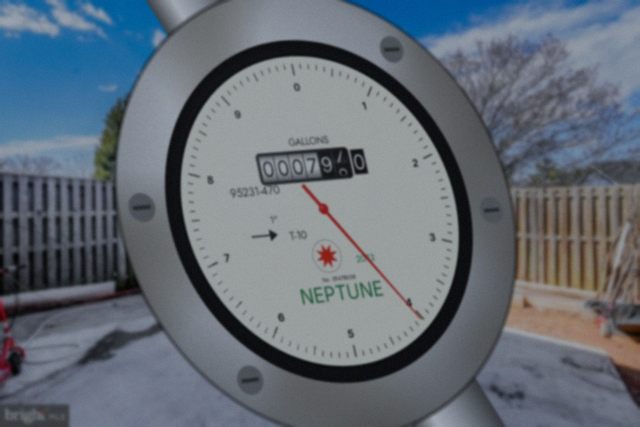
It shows value=7974.0 unit=gal
